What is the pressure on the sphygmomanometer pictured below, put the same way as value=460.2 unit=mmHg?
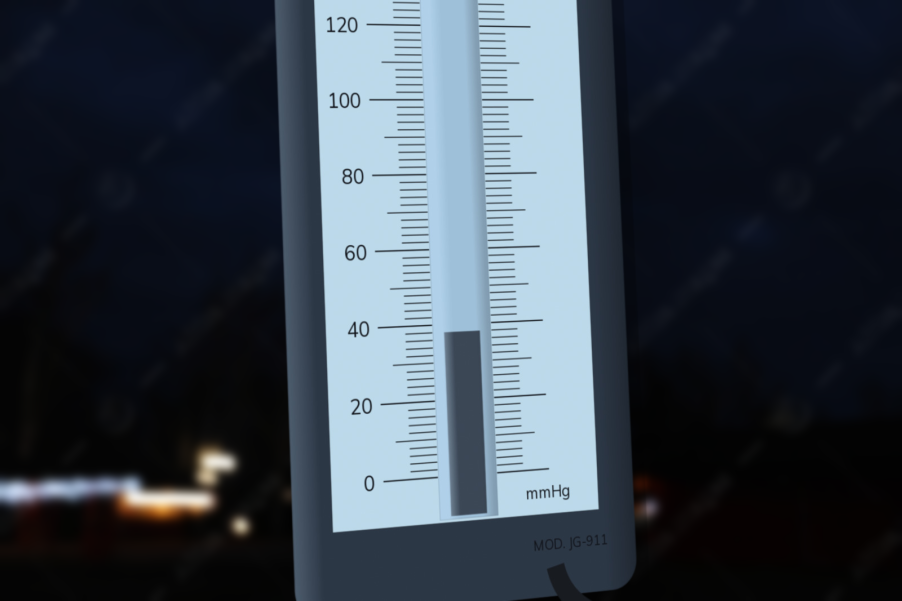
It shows value=38 unit=mmHg
